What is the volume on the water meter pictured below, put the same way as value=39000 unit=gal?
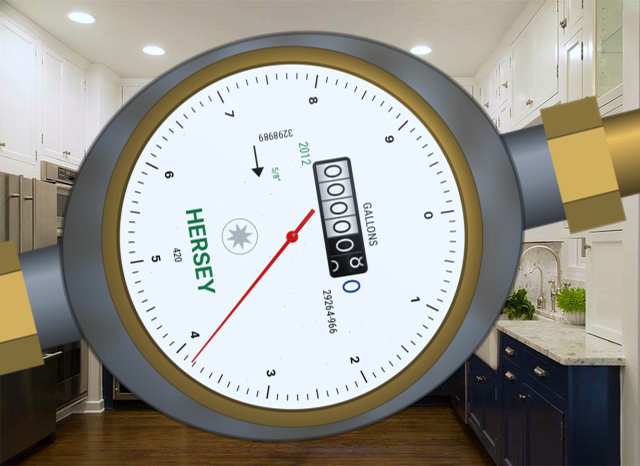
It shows value=83.8 unit=gal
